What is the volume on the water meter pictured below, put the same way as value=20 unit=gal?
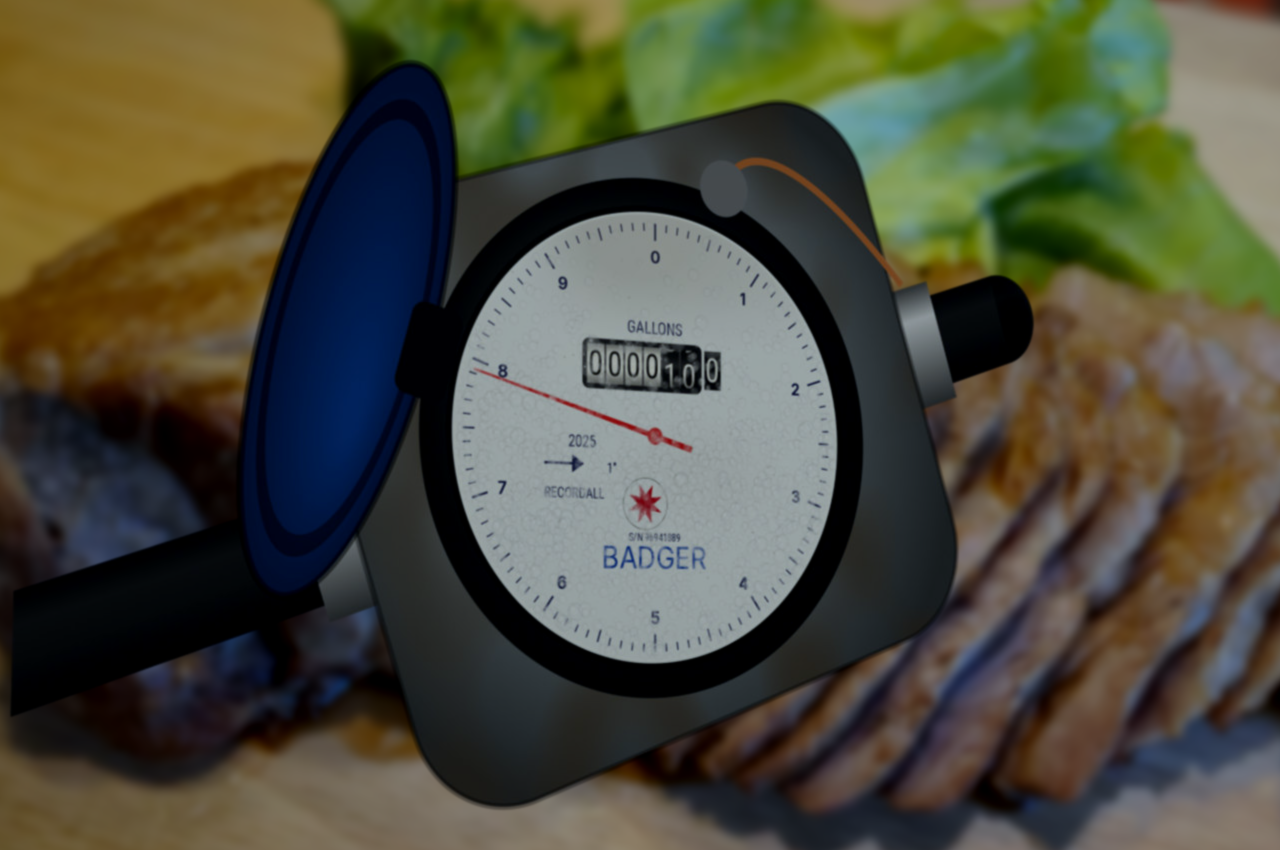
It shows value=97.9 unit=gal
